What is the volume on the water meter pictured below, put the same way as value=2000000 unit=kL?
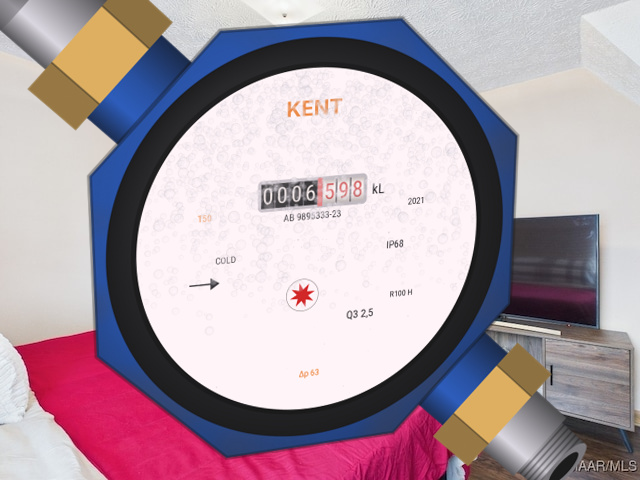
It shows value=6.598 unit=kL
